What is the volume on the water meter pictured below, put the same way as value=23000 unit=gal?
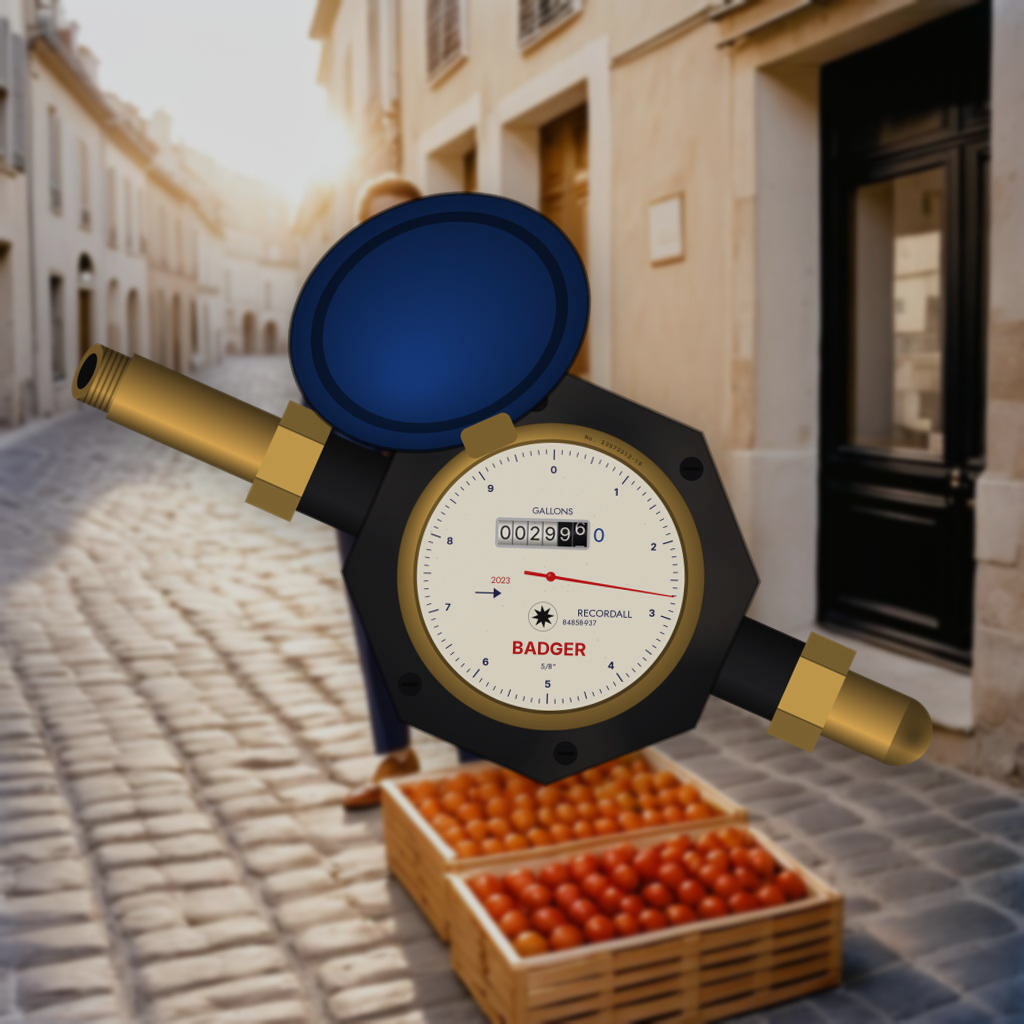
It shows value=29962.7 unit=gal
